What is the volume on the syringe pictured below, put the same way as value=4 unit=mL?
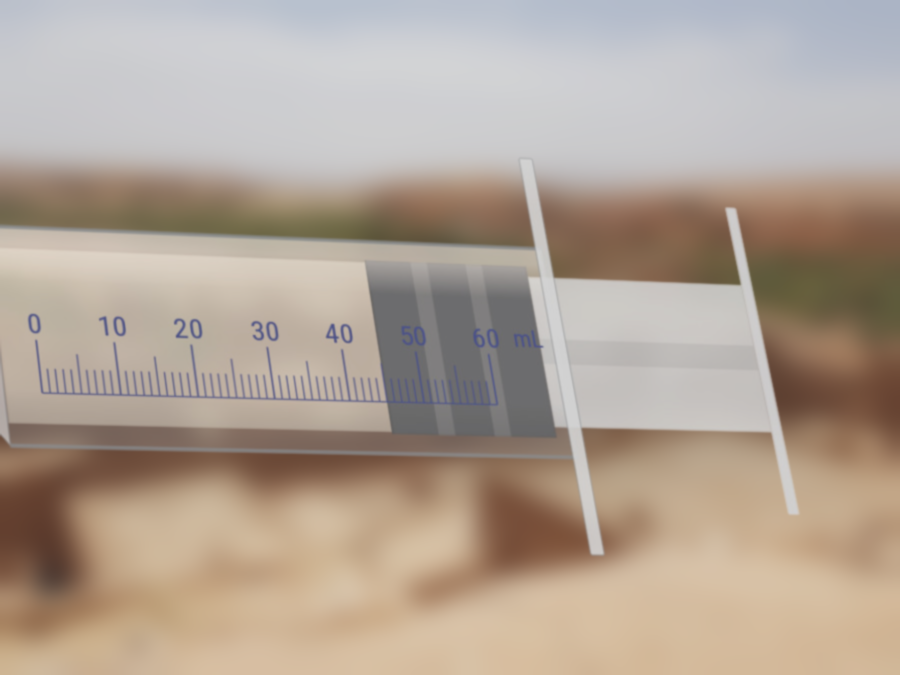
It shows value=45 unit=mL
